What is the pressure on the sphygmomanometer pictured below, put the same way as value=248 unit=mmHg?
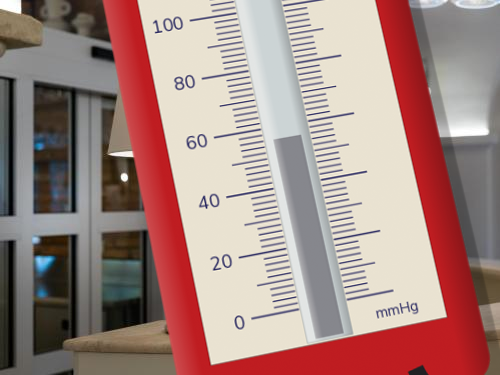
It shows value=56 unit=mmHg
